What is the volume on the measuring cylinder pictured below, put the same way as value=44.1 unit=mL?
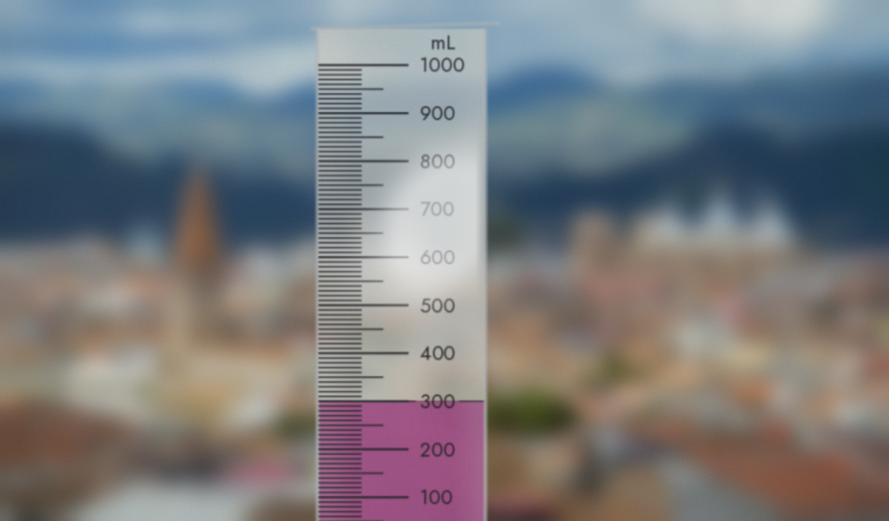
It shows value=300 unit=mL
